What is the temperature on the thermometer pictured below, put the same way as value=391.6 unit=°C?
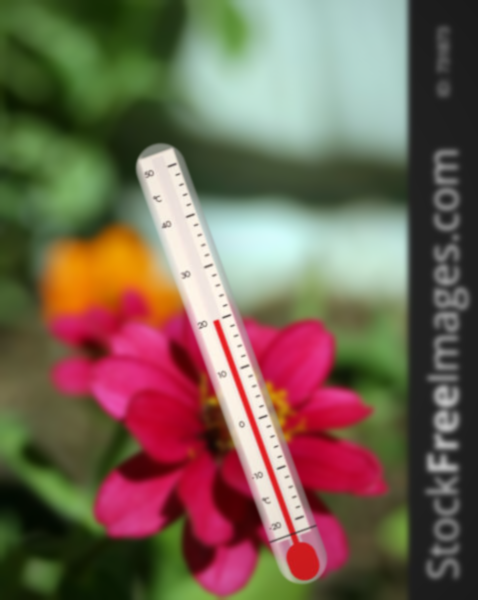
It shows value=20 unit=°C
